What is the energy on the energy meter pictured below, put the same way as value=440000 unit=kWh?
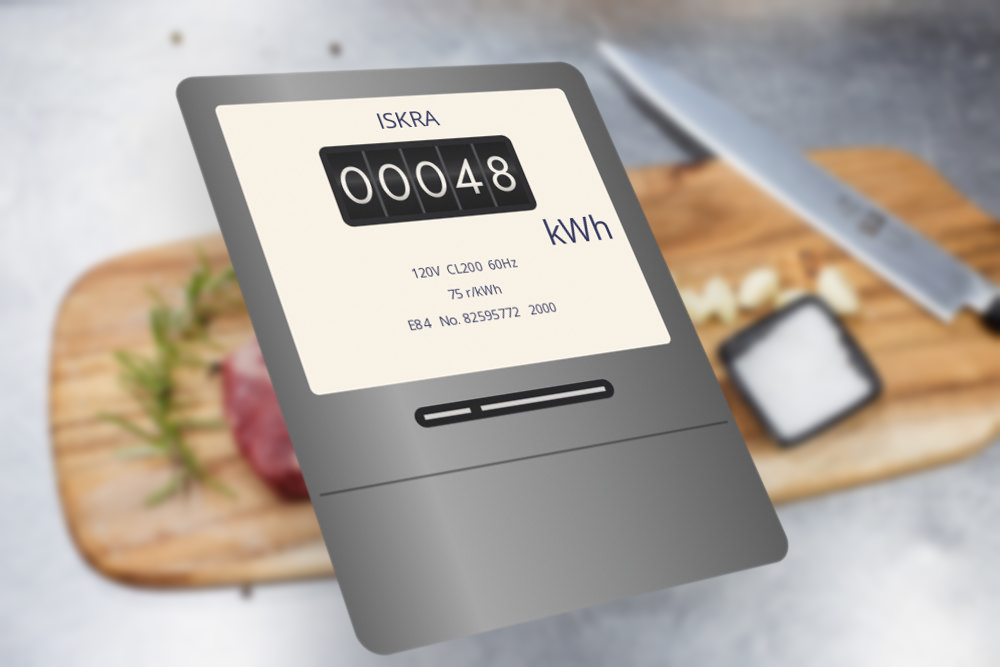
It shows value=48 unit=kWh
